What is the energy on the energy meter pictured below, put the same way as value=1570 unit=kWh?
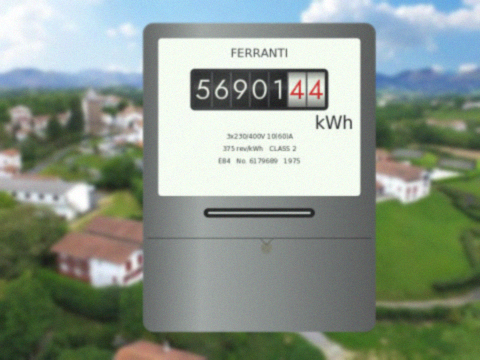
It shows value=56901.44 unit=kWh
